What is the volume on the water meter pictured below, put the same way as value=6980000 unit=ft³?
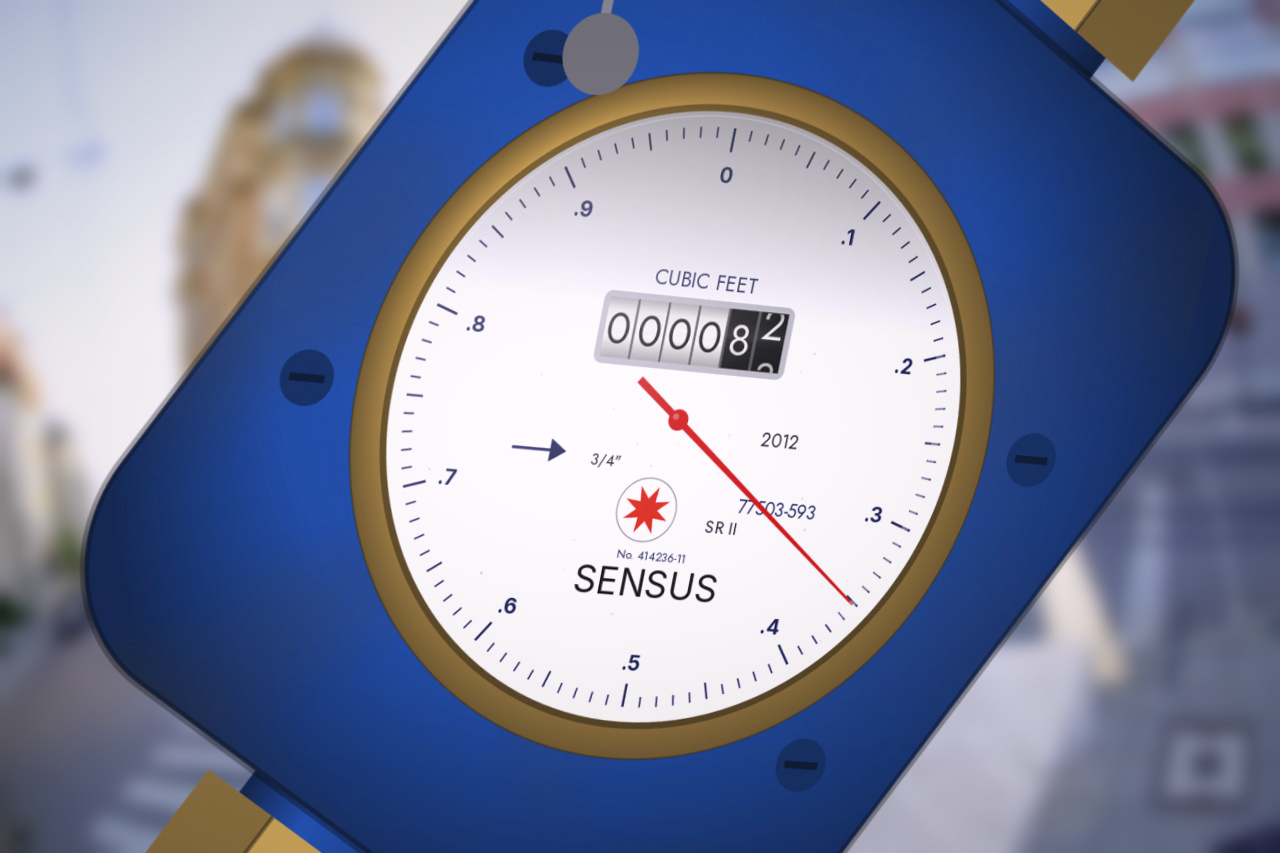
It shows value=82.35 unit=ft³
